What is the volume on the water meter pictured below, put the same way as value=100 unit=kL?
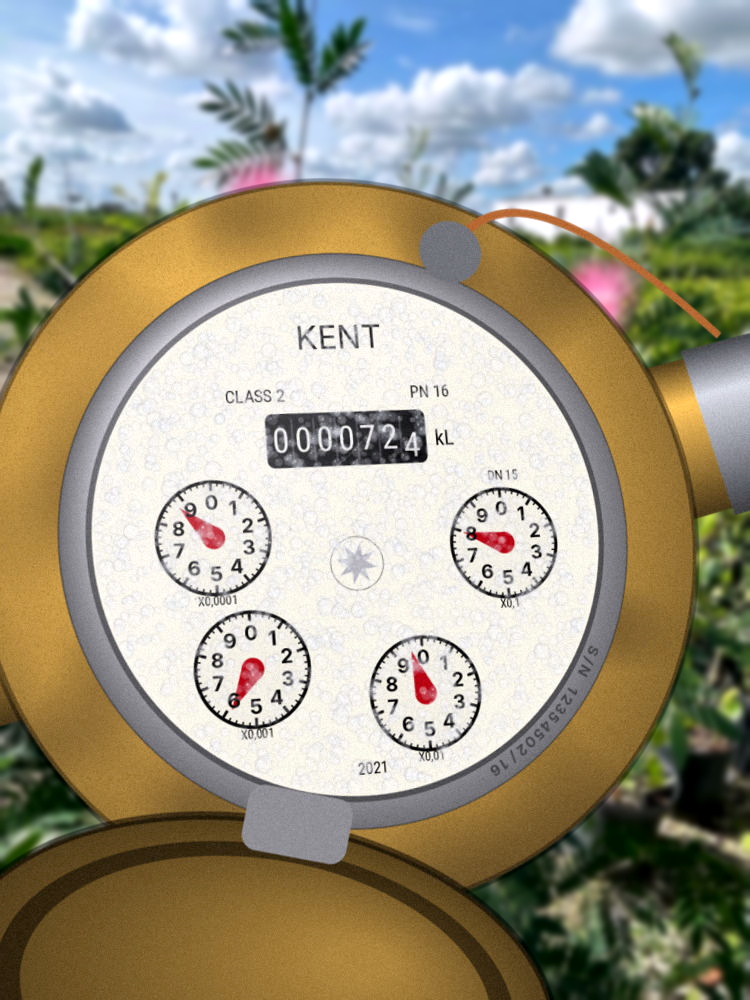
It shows value=723.7958 unit=kL
